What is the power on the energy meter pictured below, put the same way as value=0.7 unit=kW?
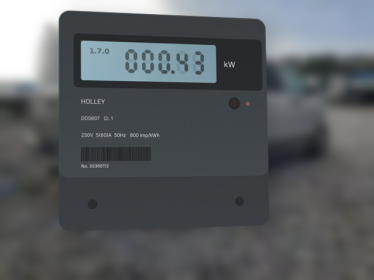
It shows value=0.43 unit=kW
